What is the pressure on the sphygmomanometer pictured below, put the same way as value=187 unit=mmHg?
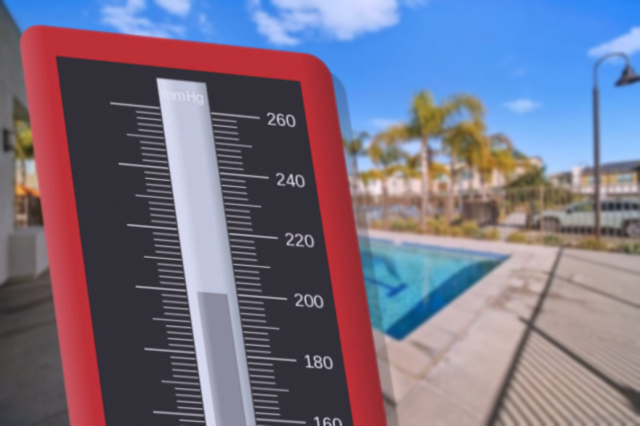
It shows value=200 unit=mmHg
